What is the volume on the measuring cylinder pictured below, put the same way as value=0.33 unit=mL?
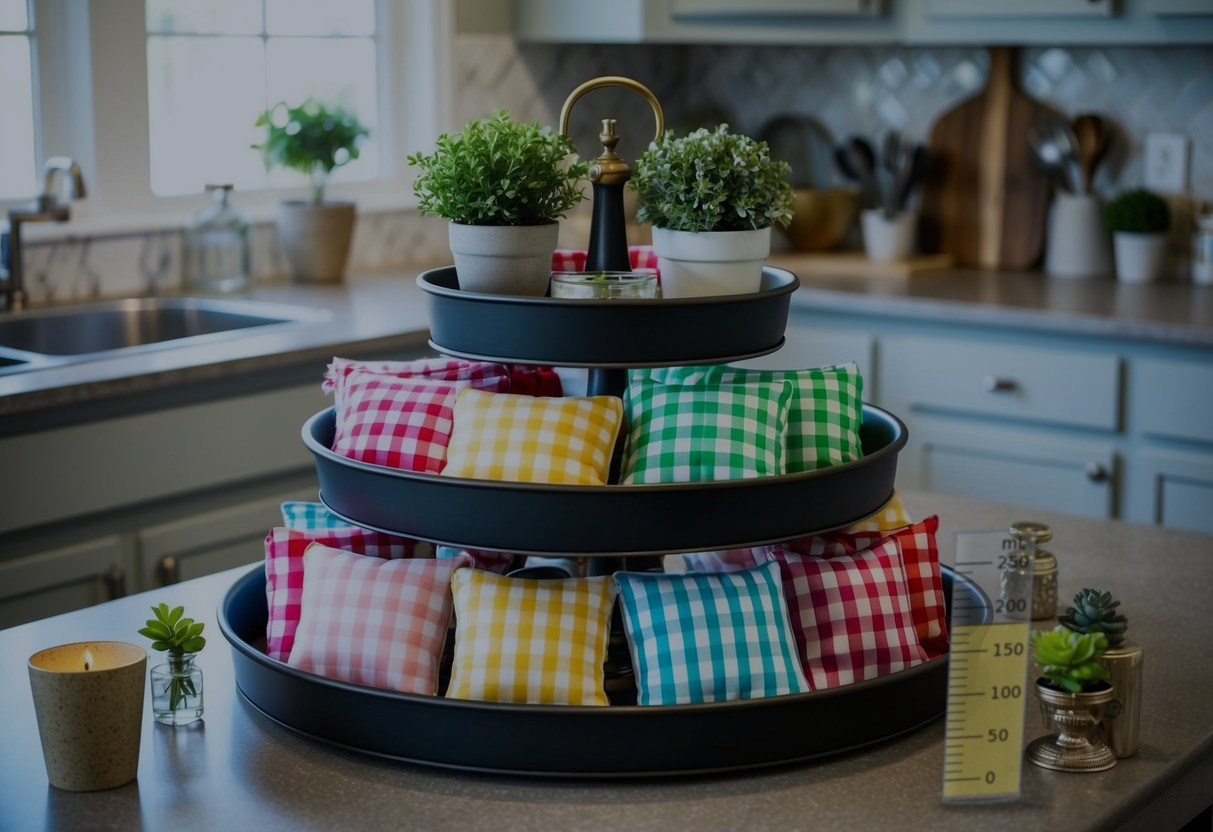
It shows value=180 unit=mL
